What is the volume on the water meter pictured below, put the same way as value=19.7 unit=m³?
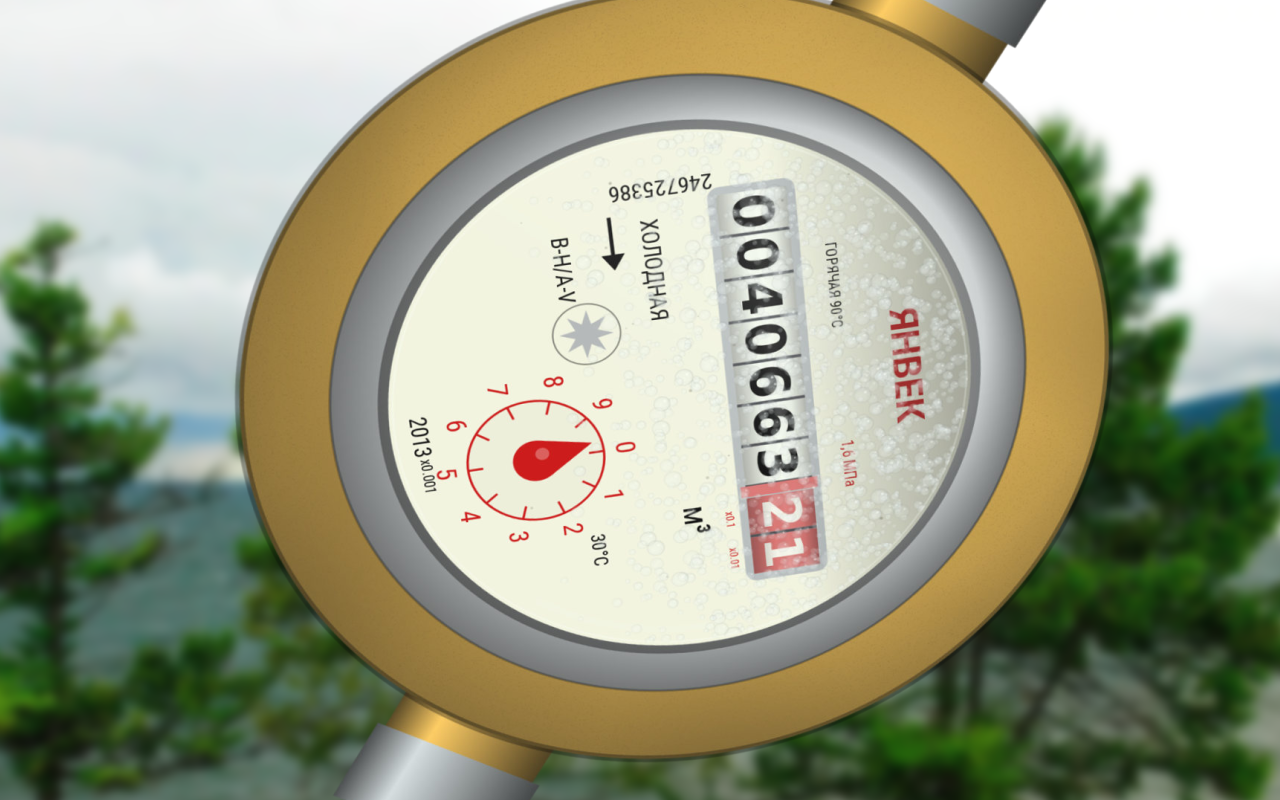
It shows value=40663.209 unit=m³
